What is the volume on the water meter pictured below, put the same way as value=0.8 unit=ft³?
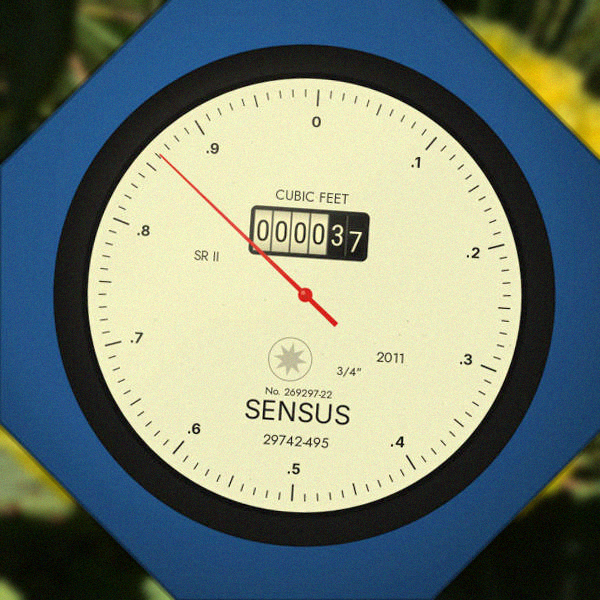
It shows value=36.86 unit=ft³
